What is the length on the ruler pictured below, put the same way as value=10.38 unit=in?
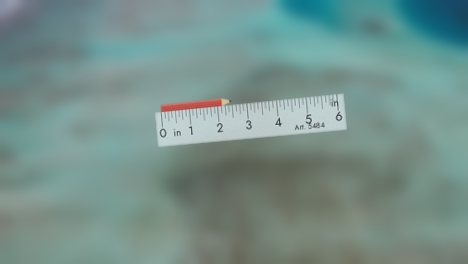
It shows value=2.5 unit=in
